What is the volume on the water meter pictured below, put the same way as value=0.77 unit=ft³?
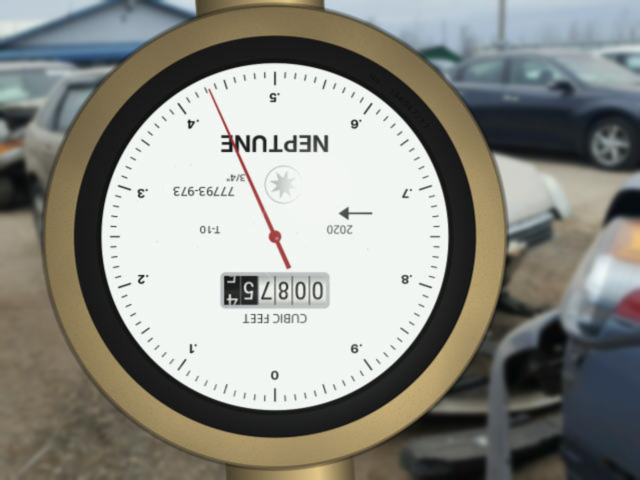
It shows value=8754.43 unit=ft³
